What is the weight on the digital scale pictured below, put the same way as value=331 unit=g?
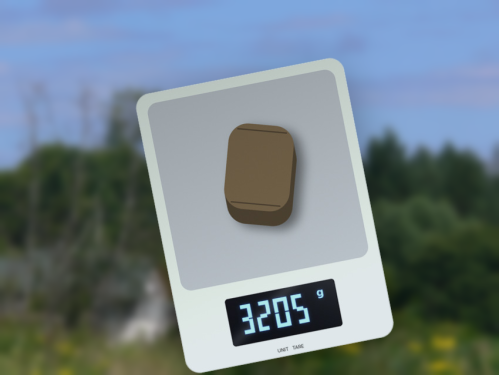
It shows value=3205 unit=g
